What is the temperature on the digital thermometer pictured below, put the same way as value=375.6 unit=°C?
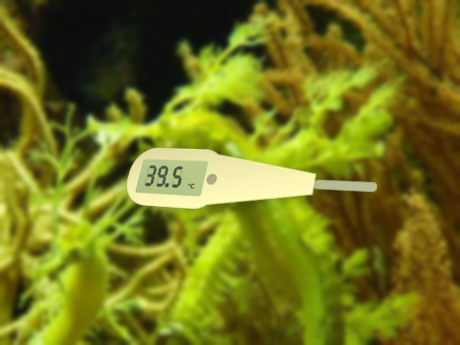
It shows value=39.5 unit=°C
